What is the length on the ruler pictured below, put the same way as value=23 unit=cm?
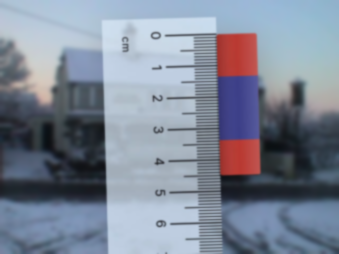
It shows value=4.5 unit=cm
